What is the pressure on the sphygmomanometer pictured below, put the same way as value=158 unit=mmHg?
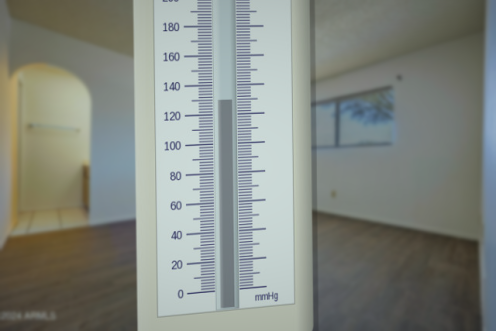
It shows value=130 unit=mmHg
